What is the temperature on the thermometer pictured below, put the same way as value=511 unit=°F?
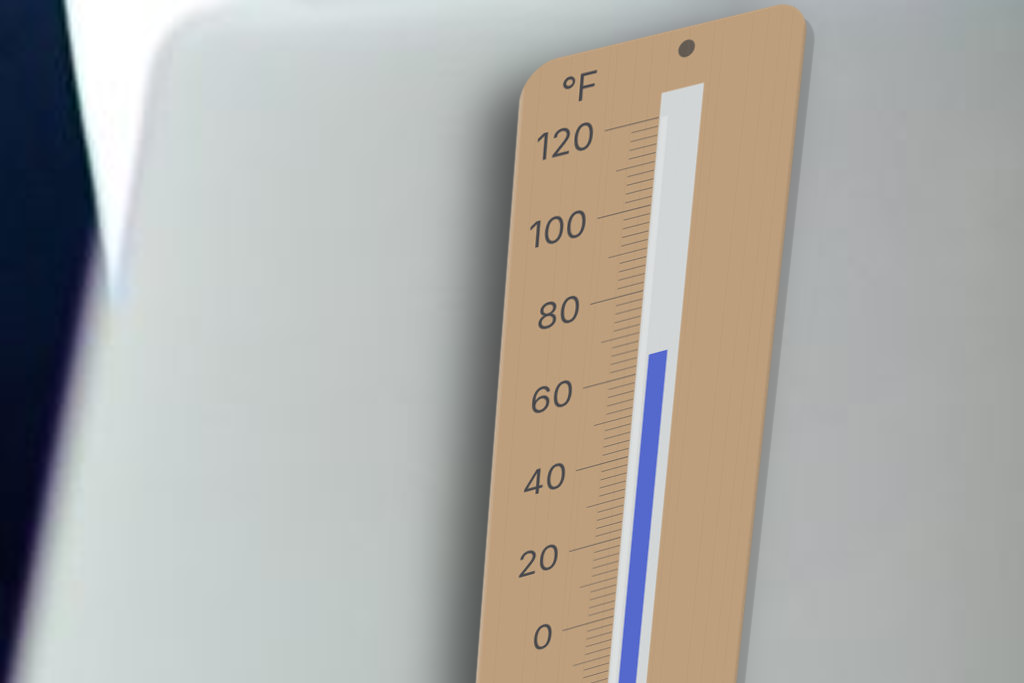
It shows value=64 unit=°F
